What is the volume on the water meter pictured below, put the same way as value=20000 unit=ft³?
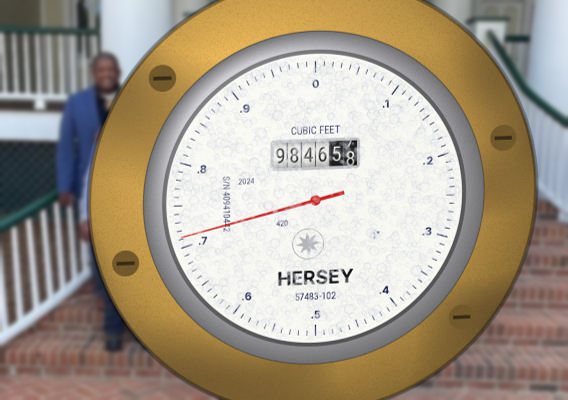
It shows value=984657.71 unit=ft³
